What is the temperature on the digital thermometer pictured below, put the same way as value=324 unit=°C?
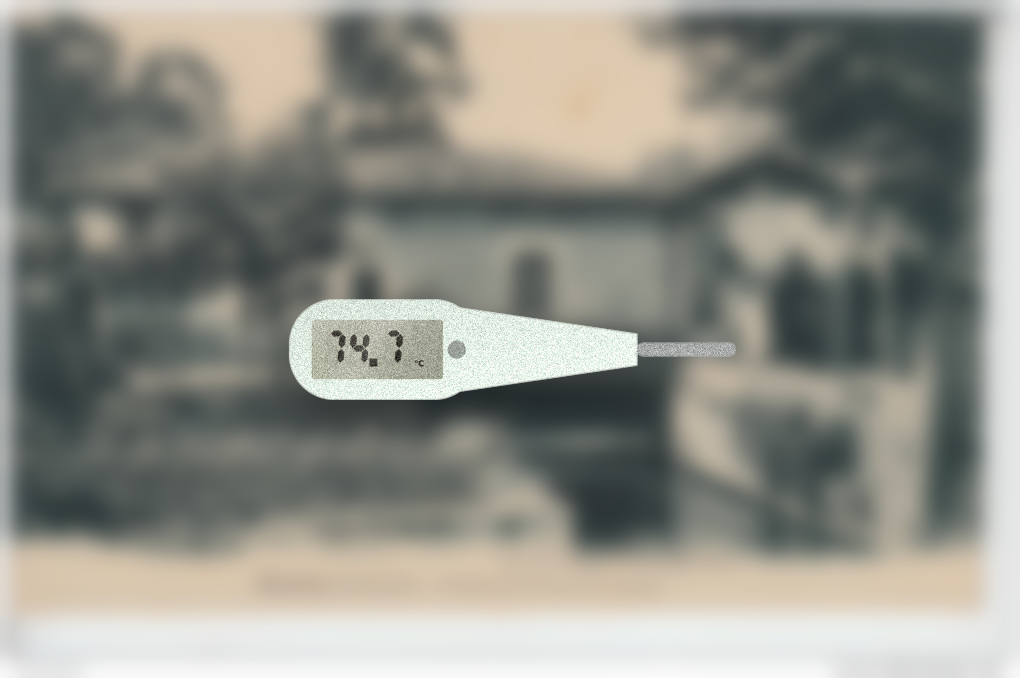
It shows value=74.7 unit=°C
